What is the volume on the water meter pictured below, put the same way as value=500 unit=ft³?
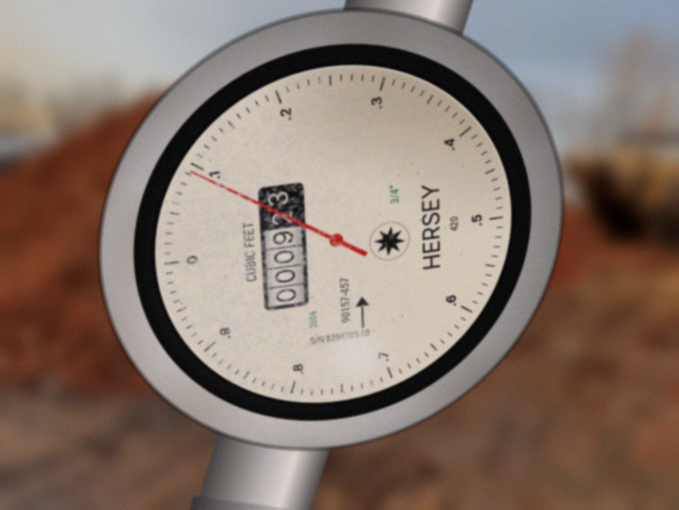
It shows value=923.09 unit=ft³
